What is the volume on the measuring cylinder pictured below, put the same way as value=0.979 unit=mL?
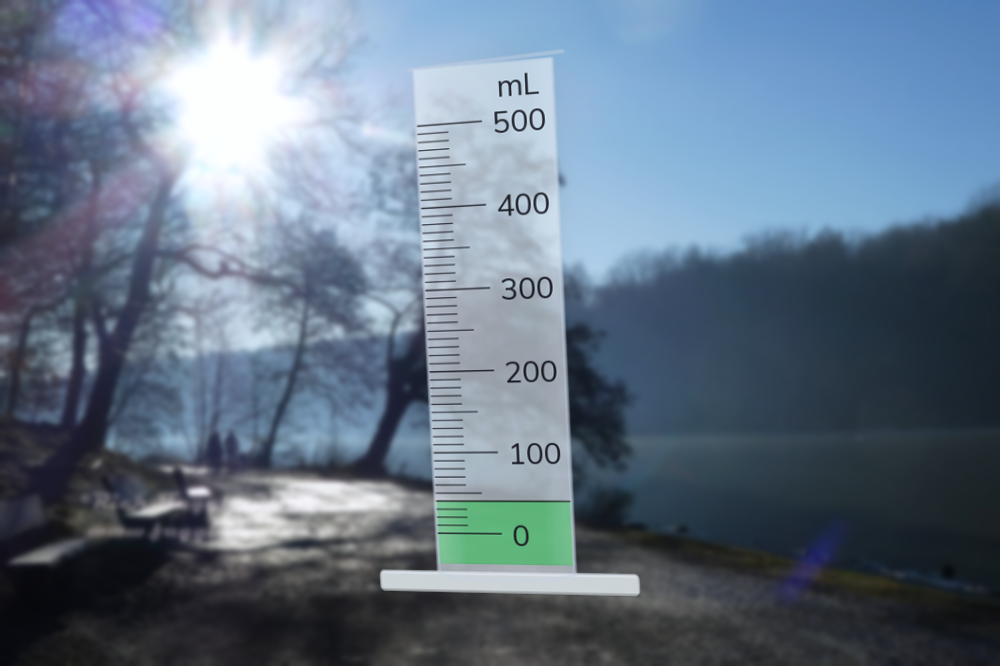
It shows value=40 unit=mL
